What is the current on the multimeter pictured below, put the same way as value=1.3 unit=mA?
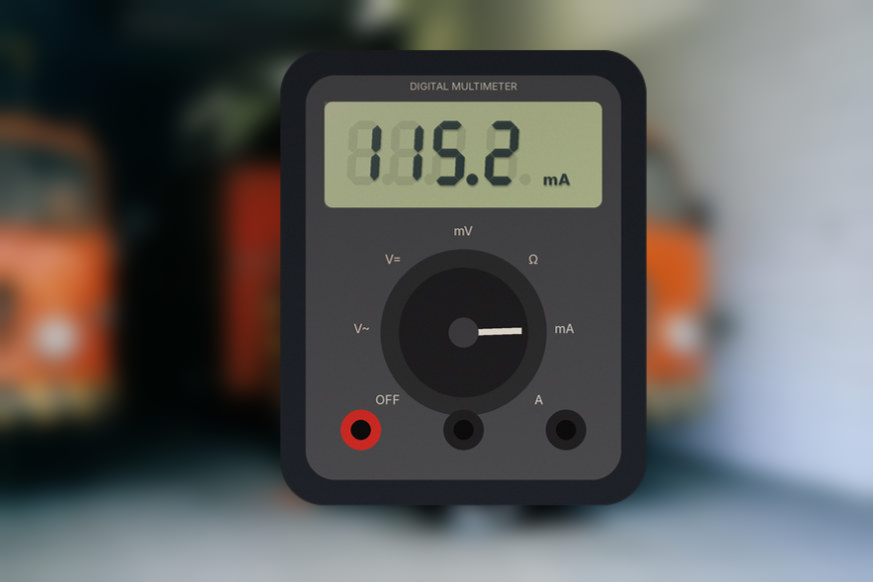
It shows value=115.2 unit=mA
